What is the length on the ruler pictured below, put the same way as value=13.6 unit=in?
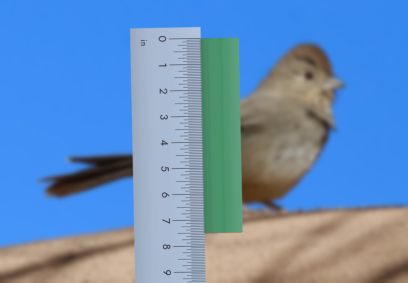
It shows value=7.5 unit=in
